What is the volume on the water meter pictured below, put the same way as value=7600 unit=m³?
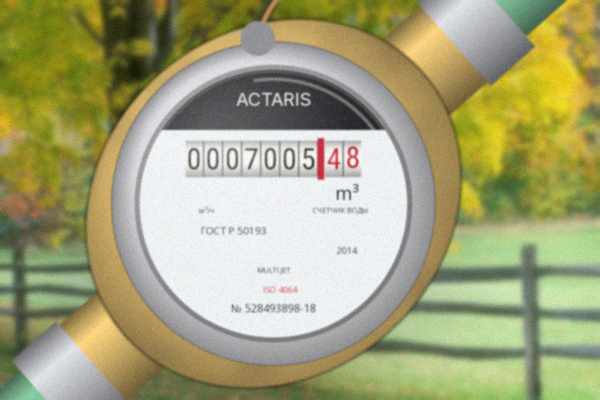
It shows value=7005.48 unit=m³
